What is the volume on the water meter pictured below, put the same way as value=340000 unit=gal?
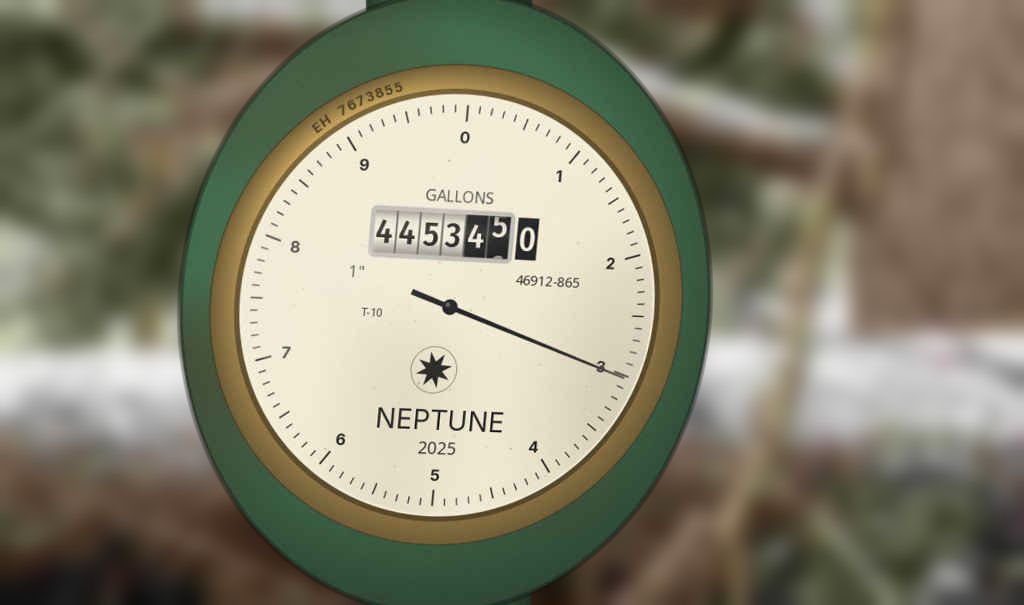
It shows value=4453453.0 unit=gal
